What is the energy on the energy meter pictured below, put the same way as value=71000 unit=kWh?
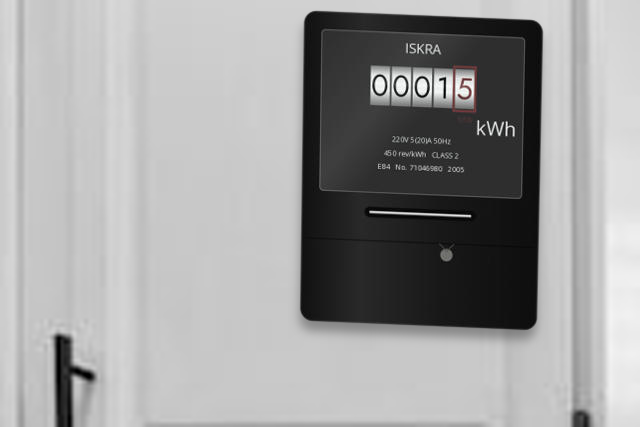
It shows value=1.5 unit=kWh
